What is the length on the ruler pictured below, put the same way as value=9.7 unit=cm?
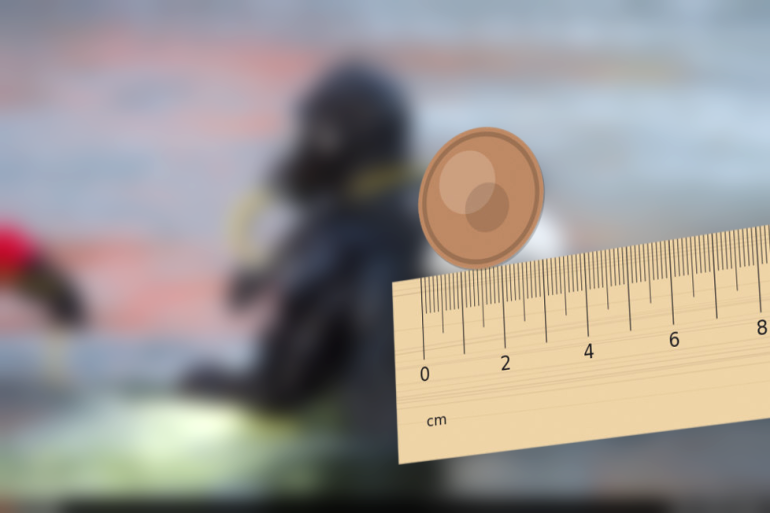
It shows value=3.1 unit=cm
